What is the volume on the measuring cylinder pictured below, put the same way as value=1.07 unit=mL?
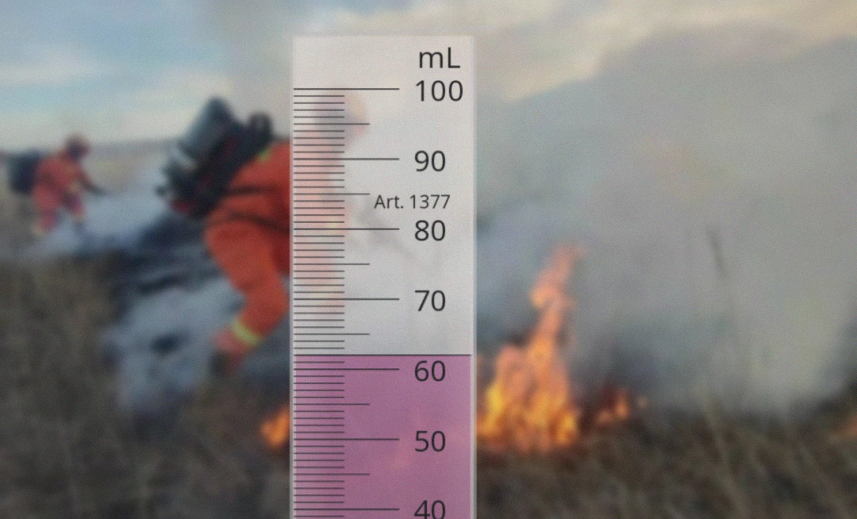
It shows value=62 unit=mL
